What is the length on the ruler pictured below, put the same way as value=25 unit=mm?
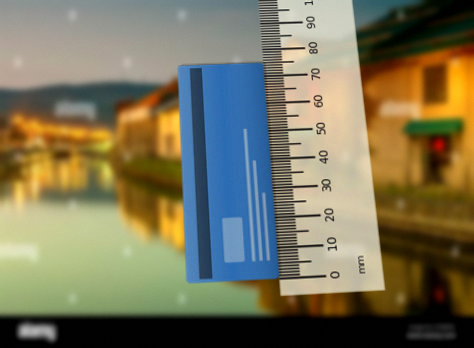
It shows value=75 unit=mm
